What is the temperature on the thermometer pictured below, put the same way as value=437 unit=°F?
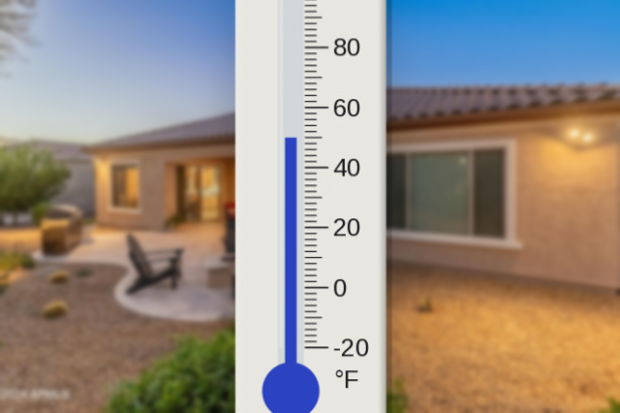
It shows value=50 unit=°F
